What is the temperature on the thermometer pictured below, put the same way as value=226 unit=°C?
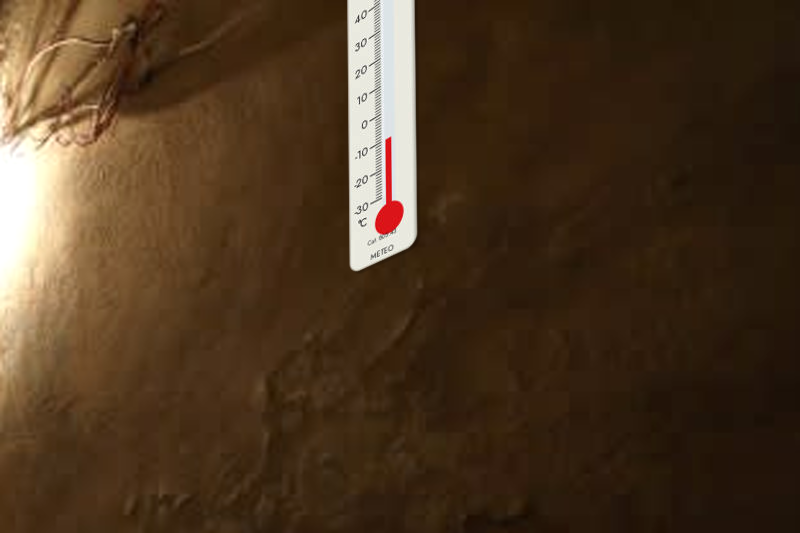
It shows value=-10 unit=°C
